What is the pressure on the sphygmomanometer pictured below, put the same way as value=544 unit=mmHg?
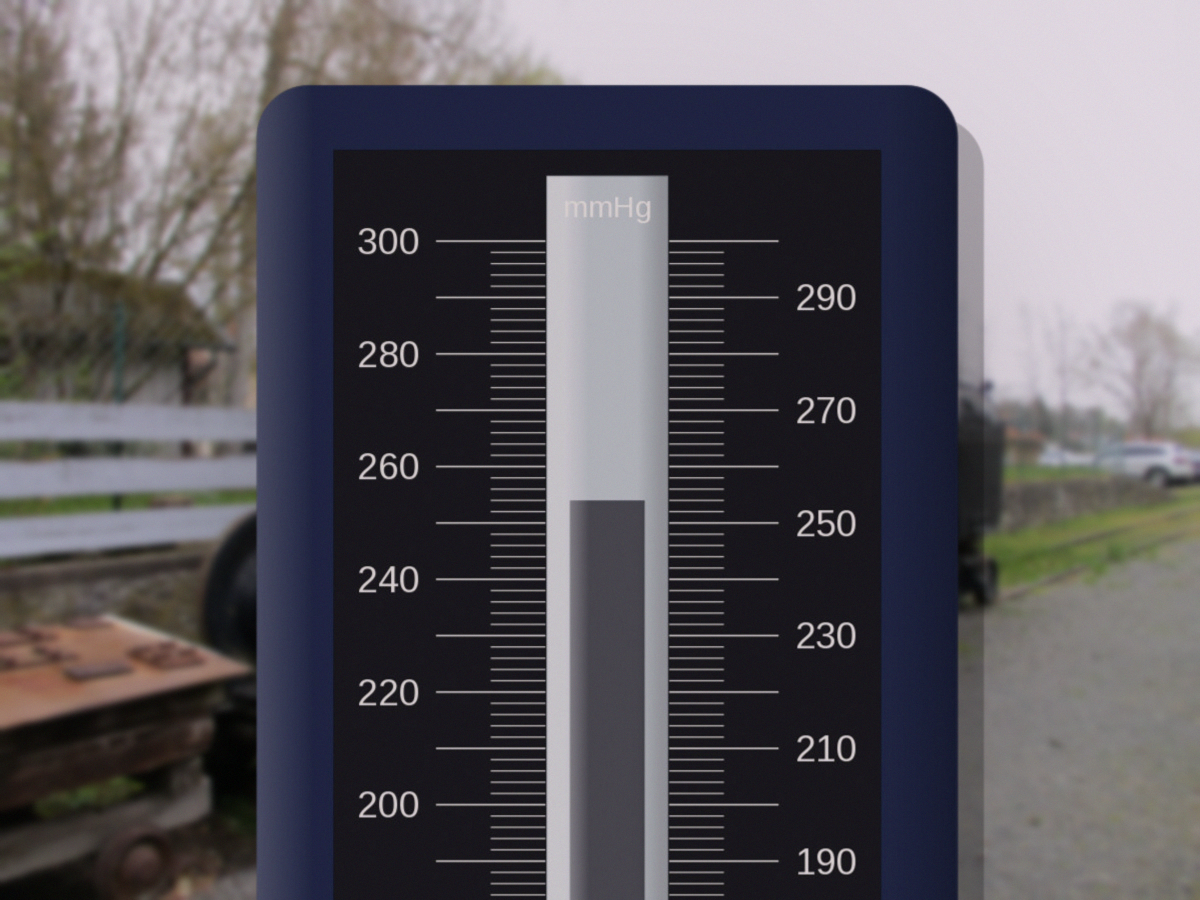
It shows value=254 unit=mmHg
